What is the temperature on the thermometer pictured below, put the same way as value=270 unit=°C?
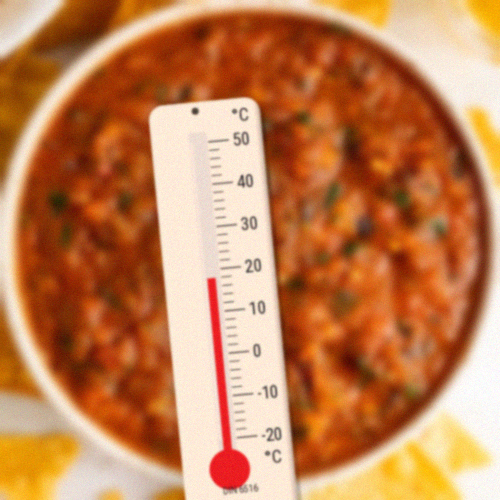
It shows value=18 unit=°C
